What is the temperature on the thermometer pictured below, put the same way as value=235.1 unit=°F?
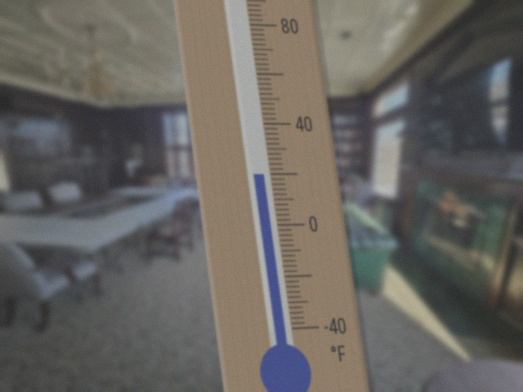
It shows value=20 unit=°F
